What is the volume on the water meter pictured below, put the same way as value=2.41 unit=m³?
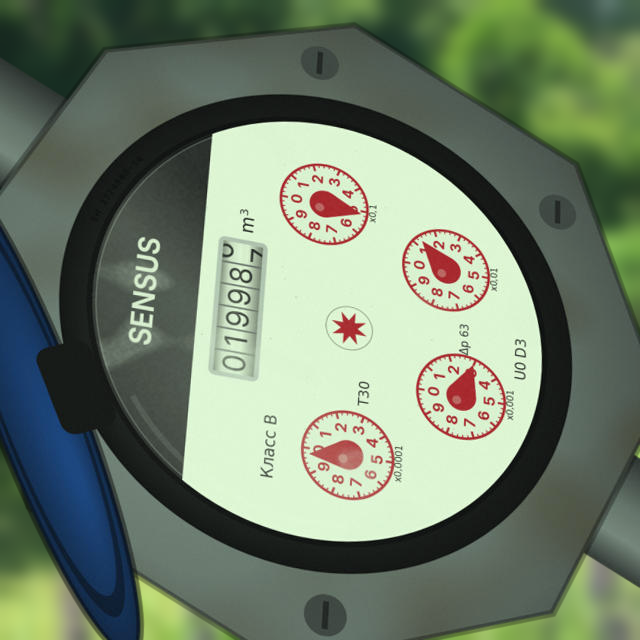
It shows value=19986.5129 unit=m³
